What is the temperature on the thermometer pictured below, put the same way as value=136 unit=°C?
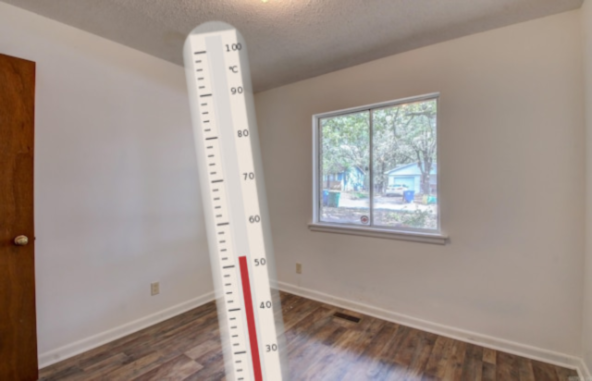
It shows value=52 unit=°C
